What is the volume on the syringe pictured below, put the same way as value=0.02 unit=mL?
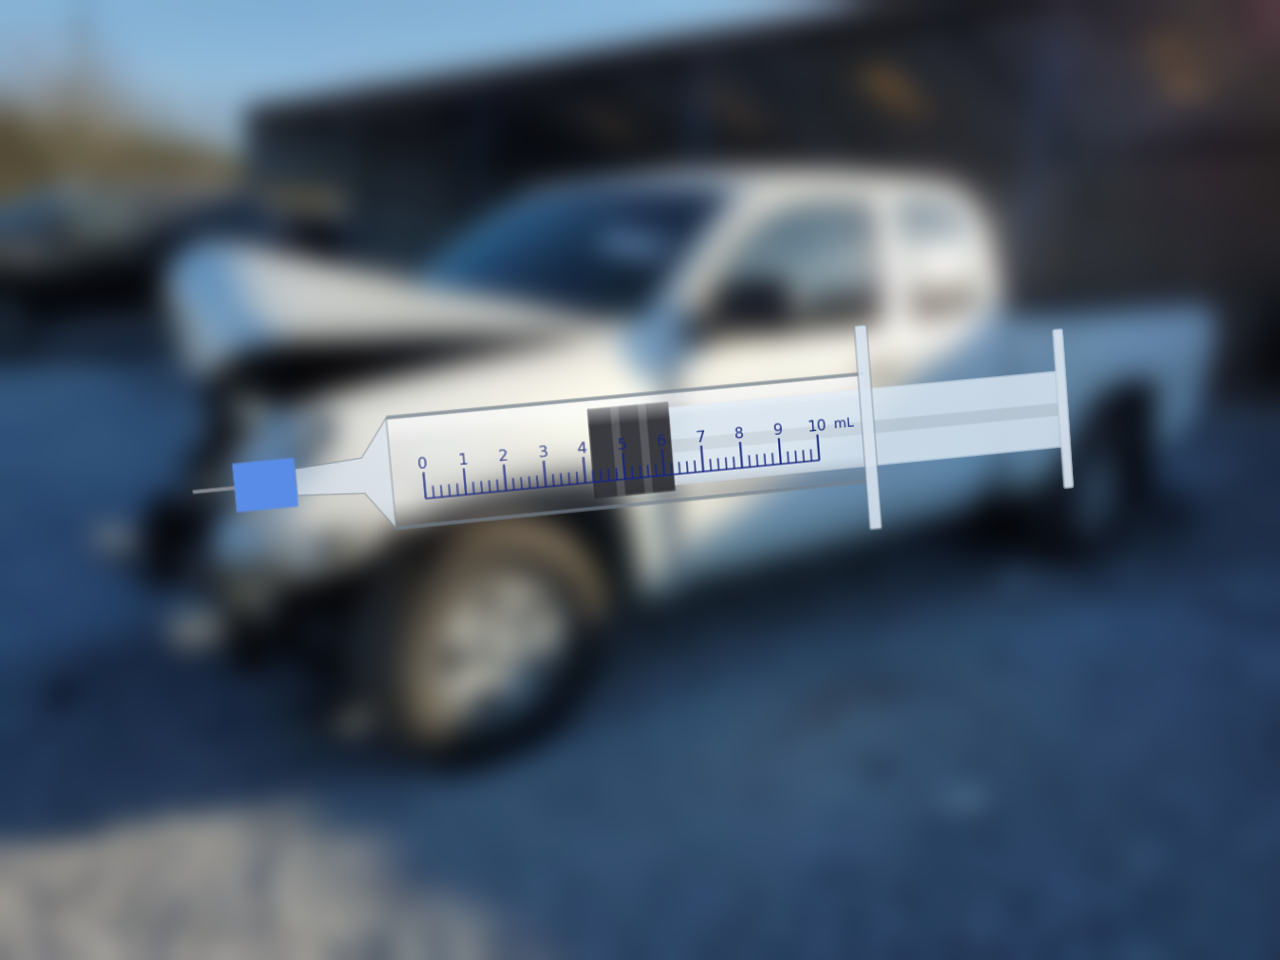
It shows value=4.2 unit=mL
